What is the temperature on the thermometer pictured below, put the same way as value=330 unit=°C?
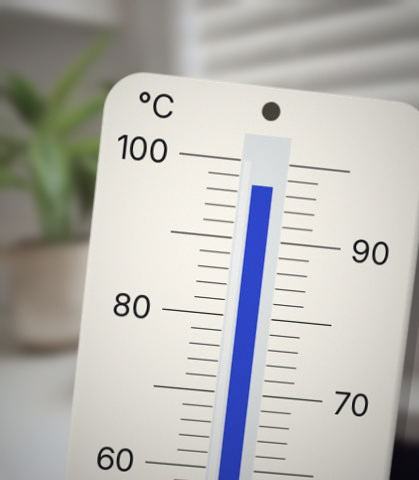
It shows value=97 unit=°C
